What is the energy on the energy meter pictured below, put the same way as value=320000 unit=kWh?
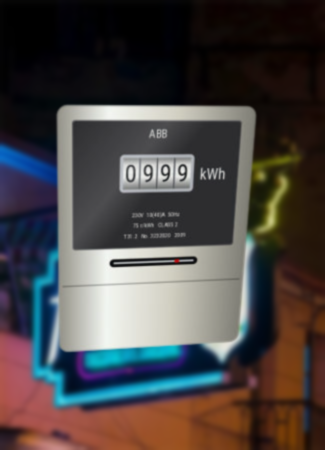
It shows value=999 unit=kWh
